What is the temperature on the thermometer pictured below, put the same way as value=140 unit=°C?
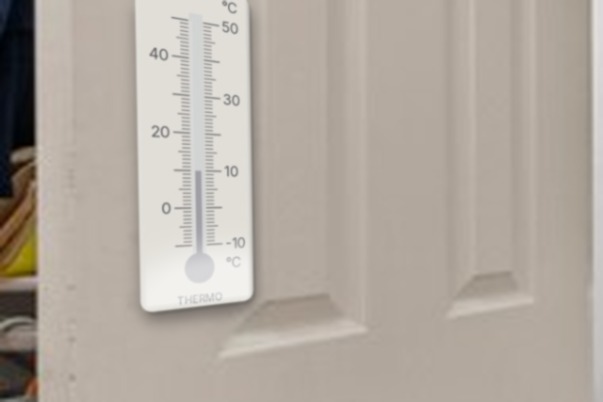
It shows value=10 unit=°C
